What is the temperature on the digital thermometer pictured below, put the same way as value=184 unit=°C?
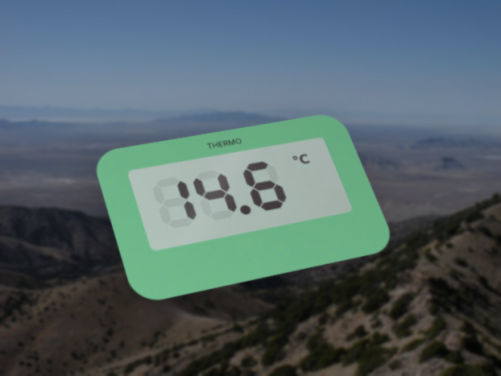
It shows value=14.6 unit=°C
